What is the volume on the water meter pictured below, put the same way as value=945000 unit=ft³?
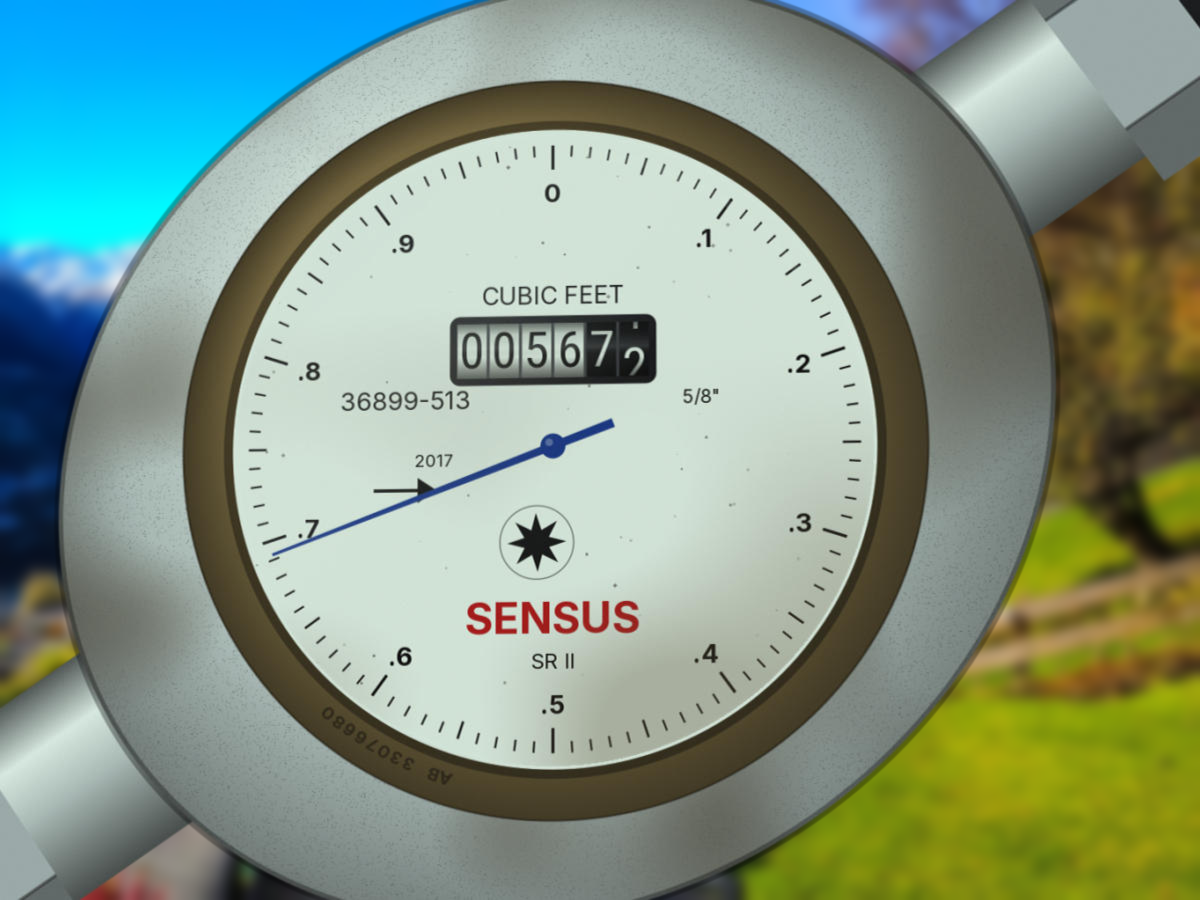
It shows value=5671.69 unit=ft³
